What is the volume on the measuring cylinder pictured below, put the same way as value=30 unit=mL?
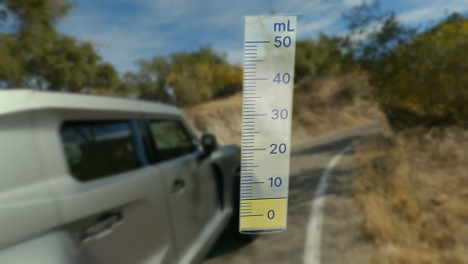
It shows value=5 unit=mL
